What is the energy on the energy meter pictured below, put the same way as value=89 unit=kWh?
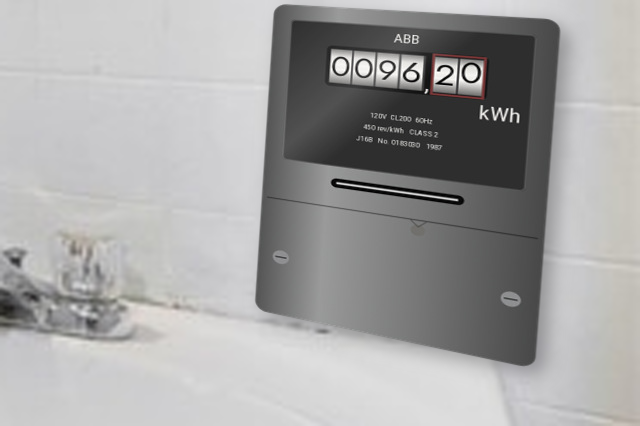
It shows value=96.20 unit=kWh
